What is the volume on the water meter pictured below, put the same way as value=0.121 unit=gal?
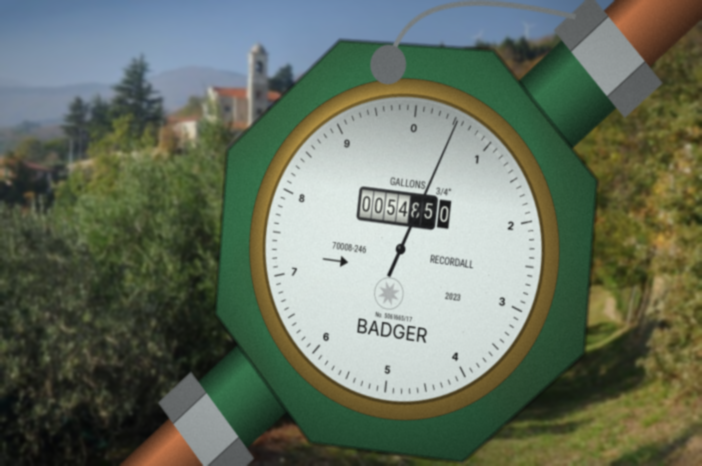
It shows value=54850.5 unit=gal
